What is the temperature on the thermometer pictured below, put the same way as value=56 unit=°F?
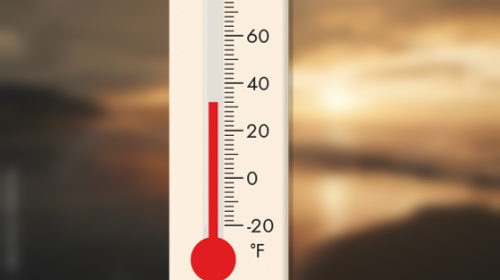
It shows value=32 unit=°F
